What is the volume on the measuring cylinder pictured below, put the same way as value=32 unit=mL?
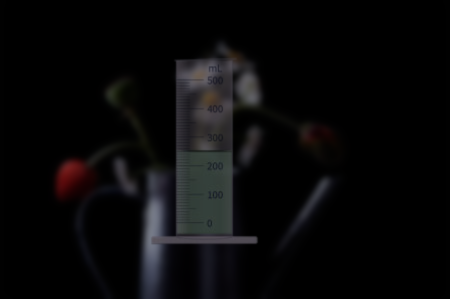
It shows value=250 unit=mL
